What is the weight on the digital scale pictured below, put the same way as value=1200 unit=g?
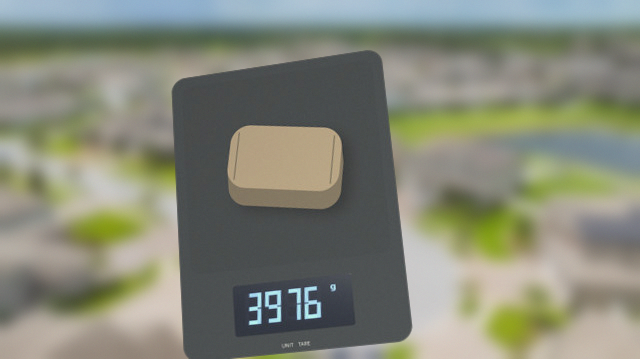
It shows value=3976 unit=g
